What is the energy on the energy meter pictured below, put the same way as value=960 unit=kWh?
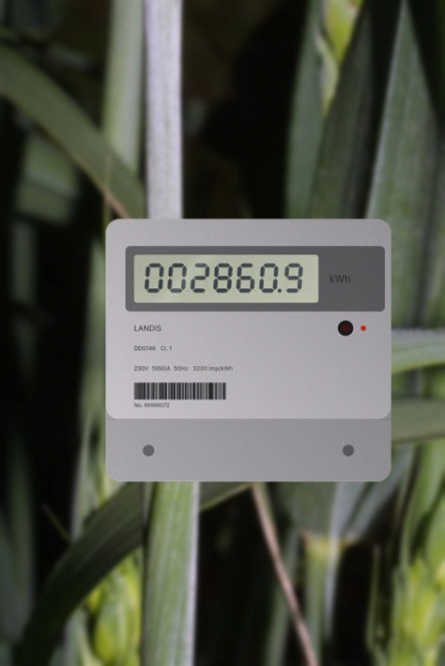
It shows value=2860.9 unit=kWh
